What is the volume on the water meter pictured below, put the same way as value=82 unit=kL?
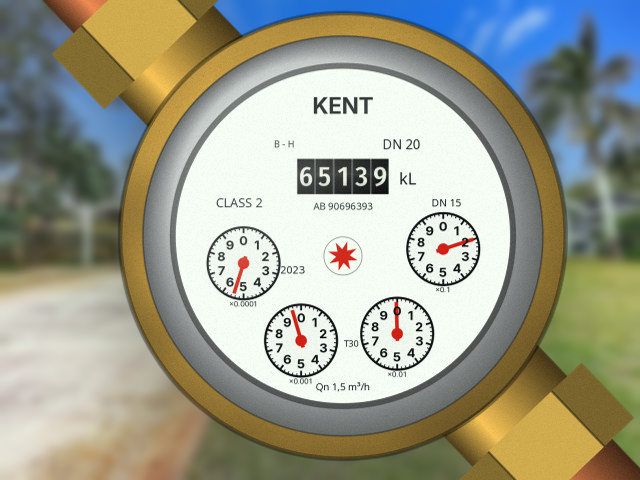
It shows value=65139.1995 unit=kL
